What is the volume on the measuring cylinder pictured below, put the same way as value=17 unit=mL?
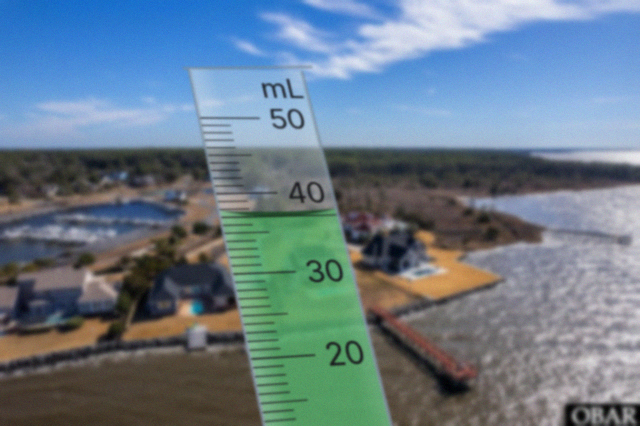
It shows value=37 unit=mL
